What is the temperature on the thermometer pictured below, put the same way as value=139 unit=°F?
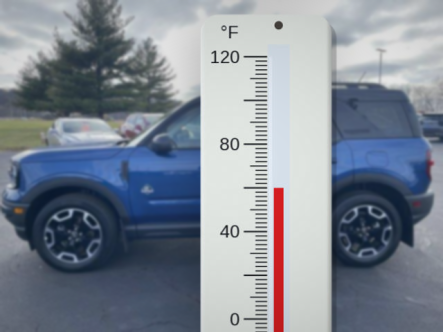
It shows value=60 unit=°F
